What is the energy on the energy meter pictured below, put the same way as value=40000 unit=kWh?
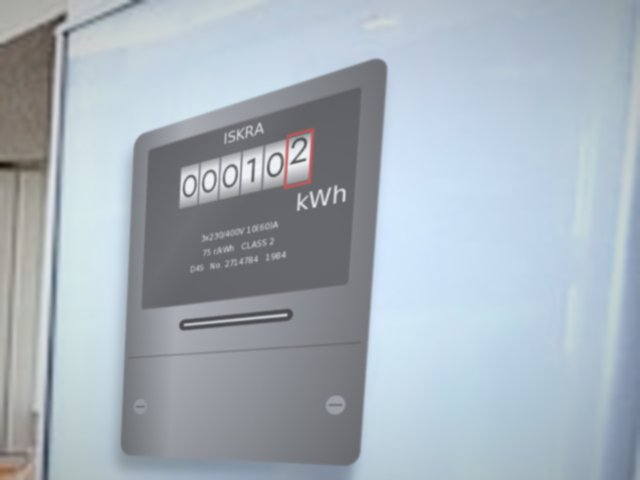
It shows value=10.2 unit=kWh
